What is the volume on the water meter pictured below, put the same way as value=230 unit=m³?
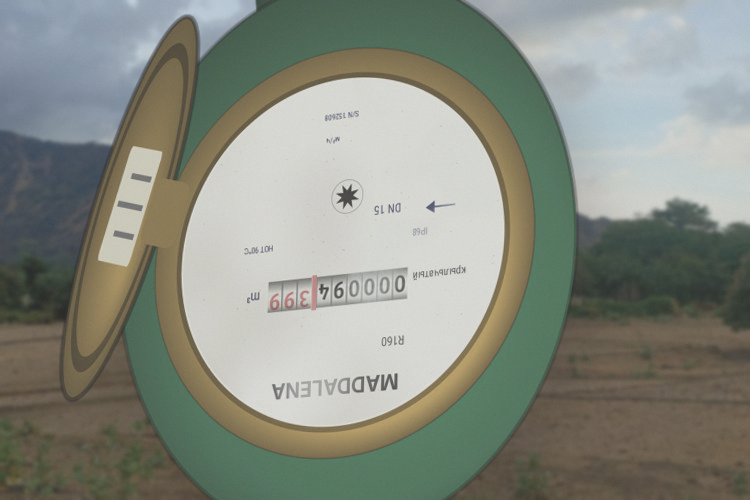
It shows value=94.399 unit=m³
